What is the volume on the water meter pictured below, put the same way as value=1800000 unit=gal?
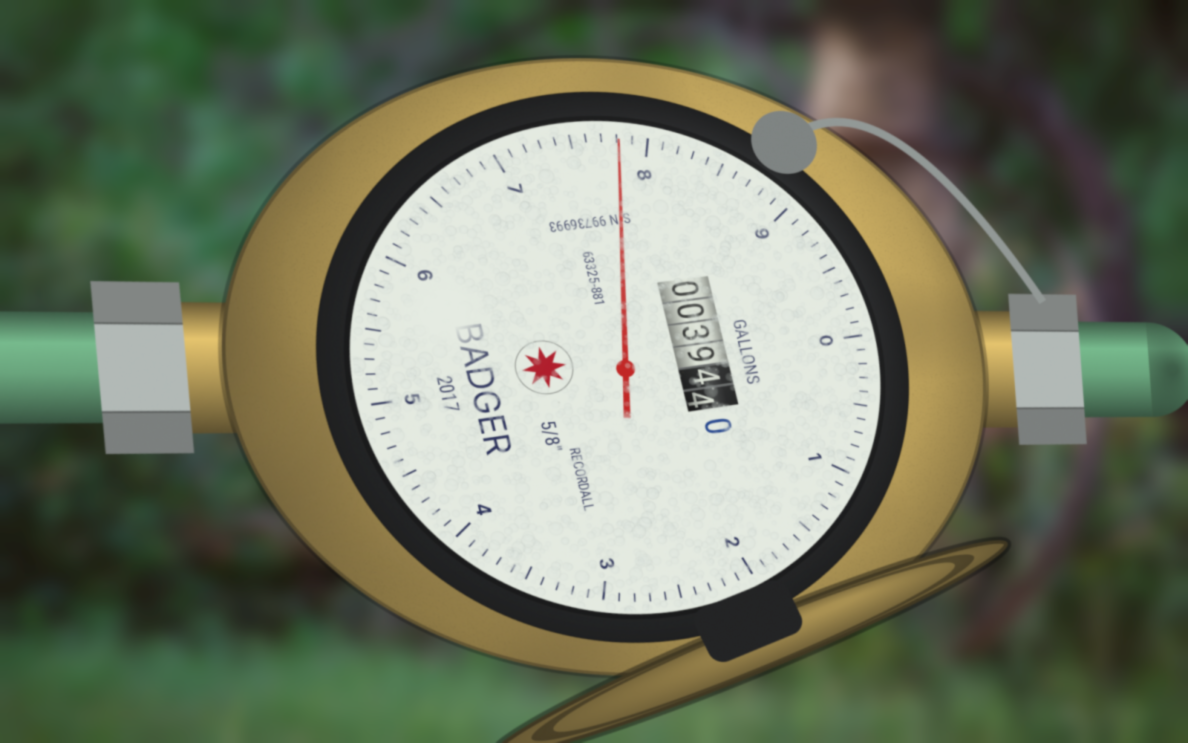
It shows value=39437.8 unit=gal
